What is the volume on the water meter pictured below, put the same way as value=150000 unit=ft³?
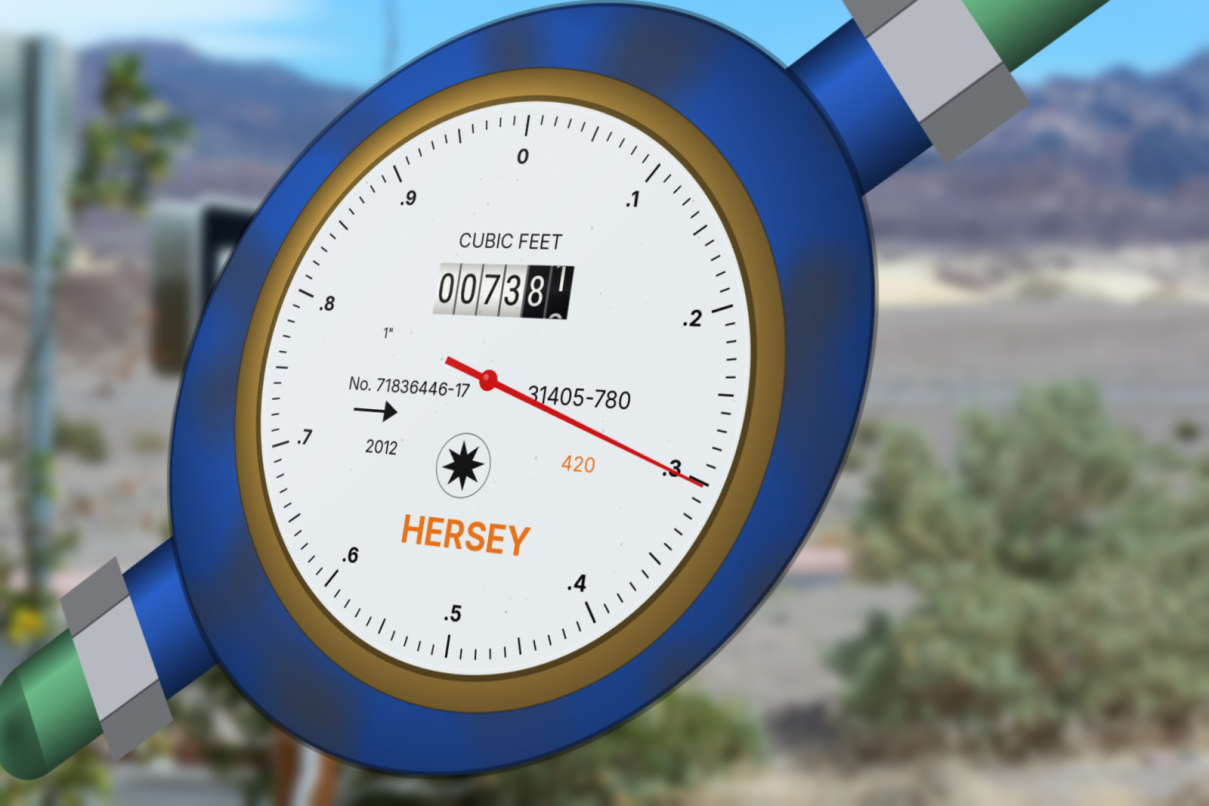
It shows value=7381.30 unit=ft³
